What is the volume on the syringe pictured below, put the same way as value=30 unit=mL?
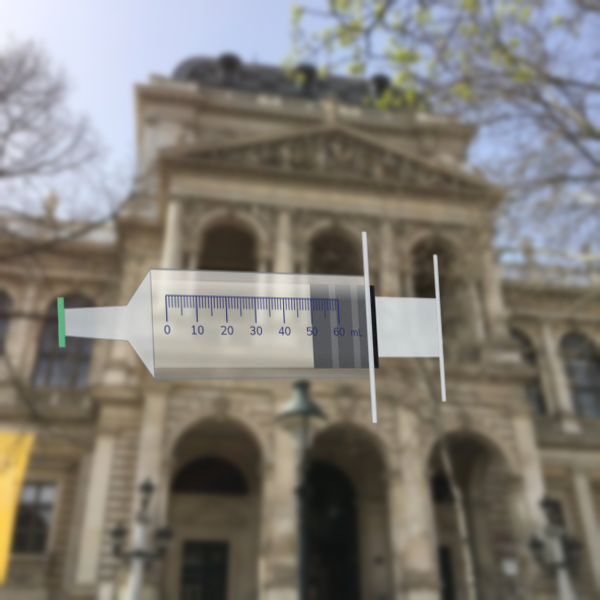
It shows value=50 unit=mL
